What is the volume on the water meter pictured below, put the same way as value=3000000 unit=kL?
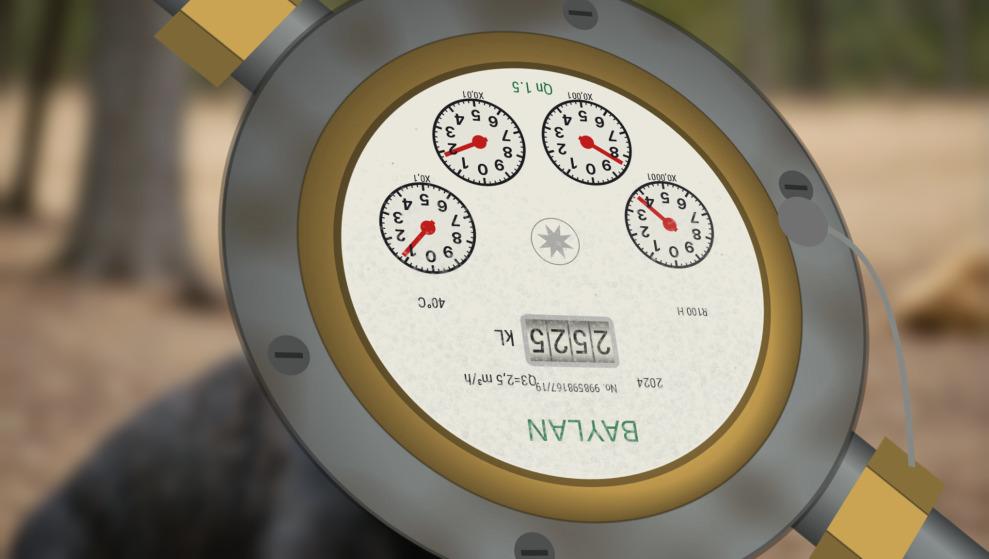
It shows value=2525.1183 unit=kL
